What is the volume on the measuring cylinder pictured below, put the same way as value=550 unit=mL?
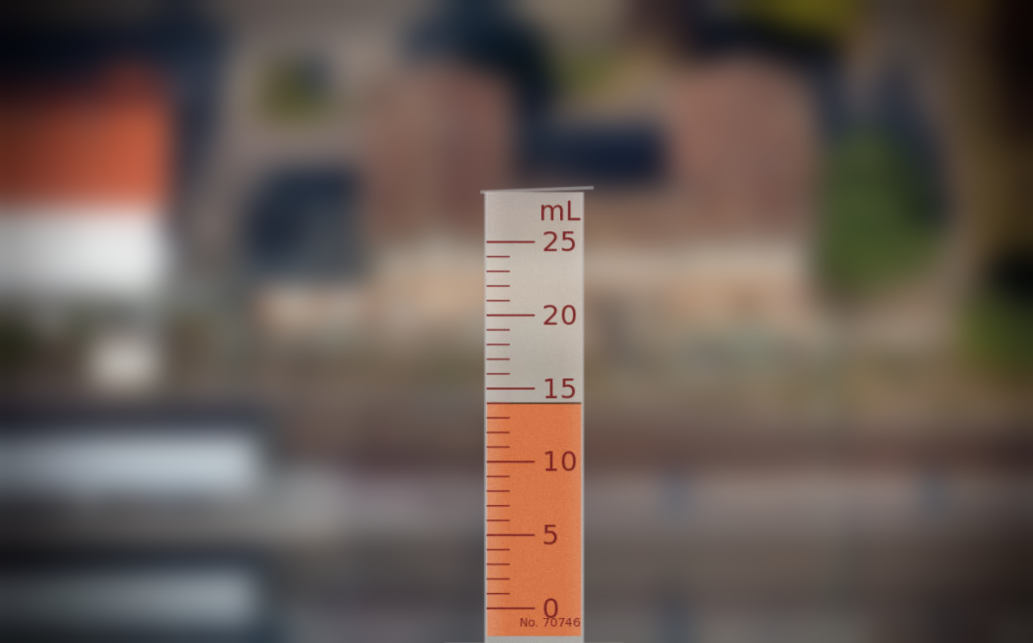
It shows value=14 unit=mL
